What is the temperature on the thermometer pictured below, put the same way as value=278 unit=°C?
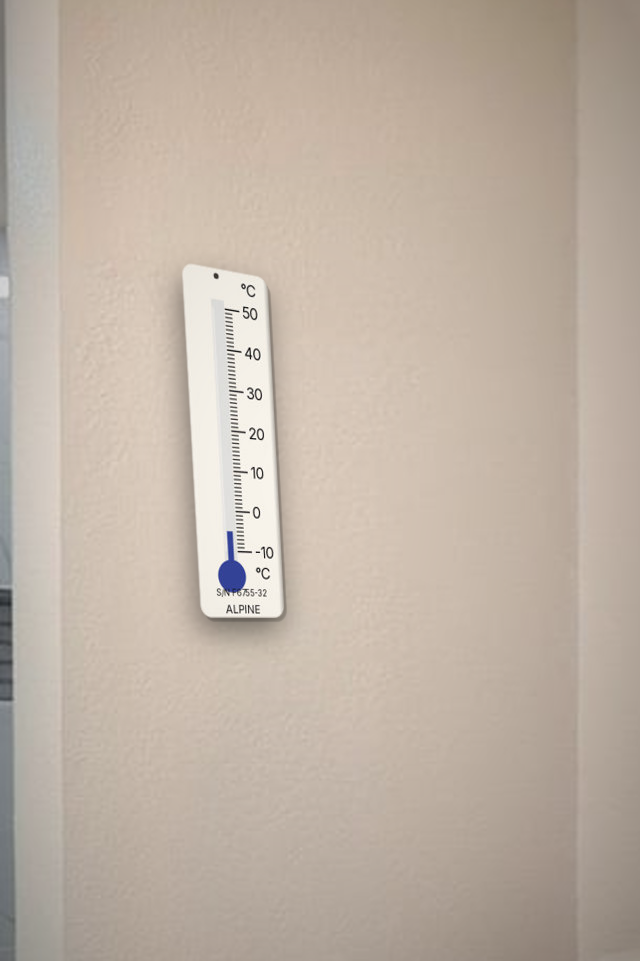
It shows value=-5 unit=°C
